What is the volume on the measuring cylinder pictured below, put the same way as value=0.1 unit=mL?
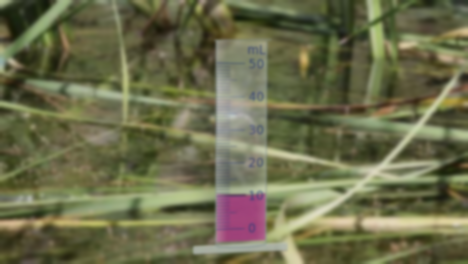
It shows value=10 unit=mL
